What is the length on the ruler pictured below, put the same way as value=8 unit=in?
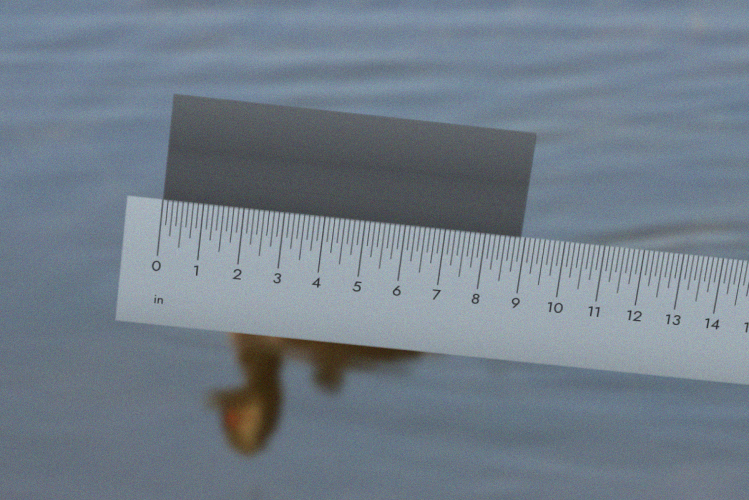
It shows value=8.875 unit=in
